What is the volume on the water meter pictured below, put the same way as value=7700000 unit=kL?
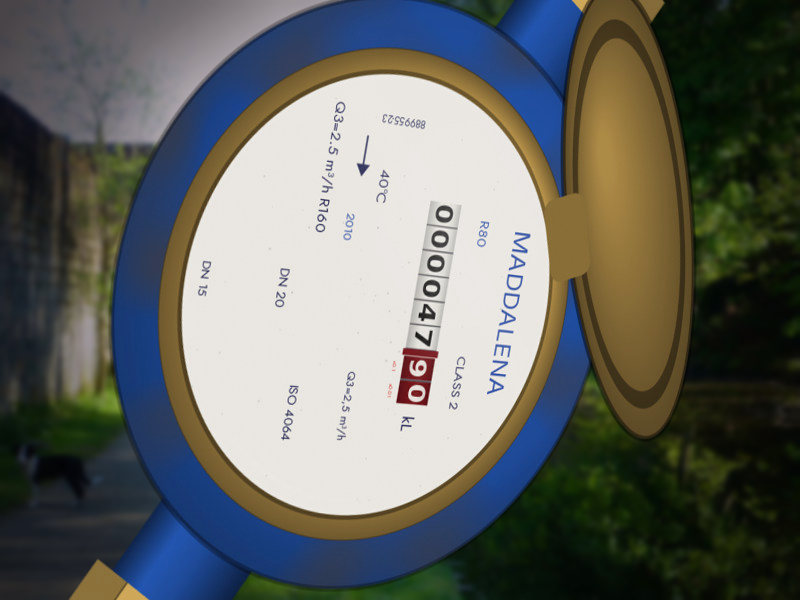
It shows value=47.90 unit=kL
